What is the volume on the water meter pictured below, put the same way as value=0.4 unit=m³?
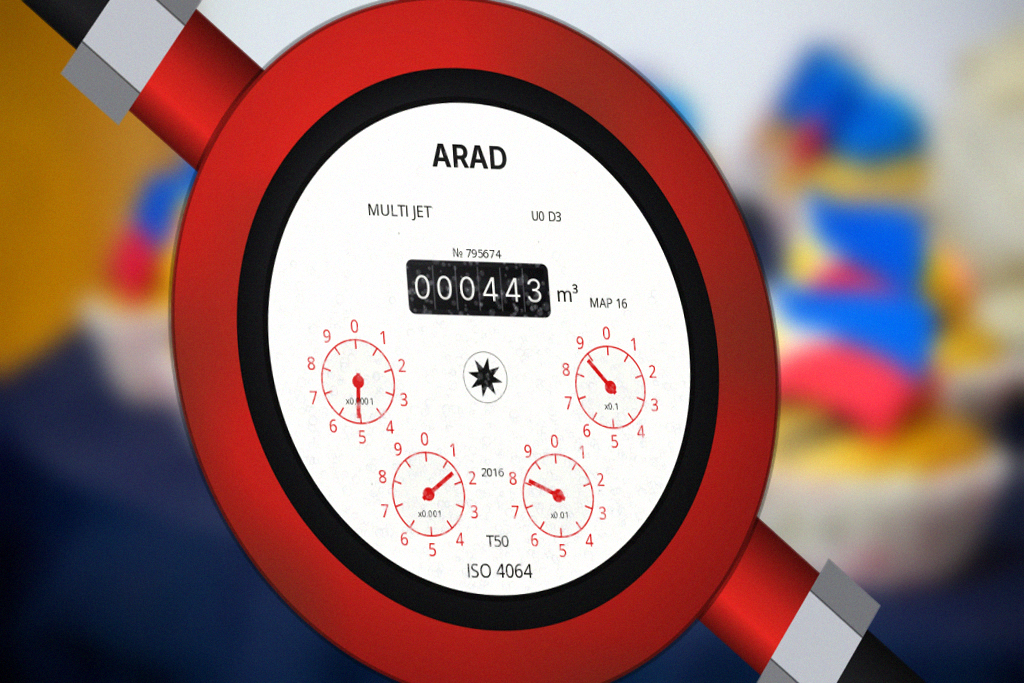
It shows value=443.8815 unit=m³
